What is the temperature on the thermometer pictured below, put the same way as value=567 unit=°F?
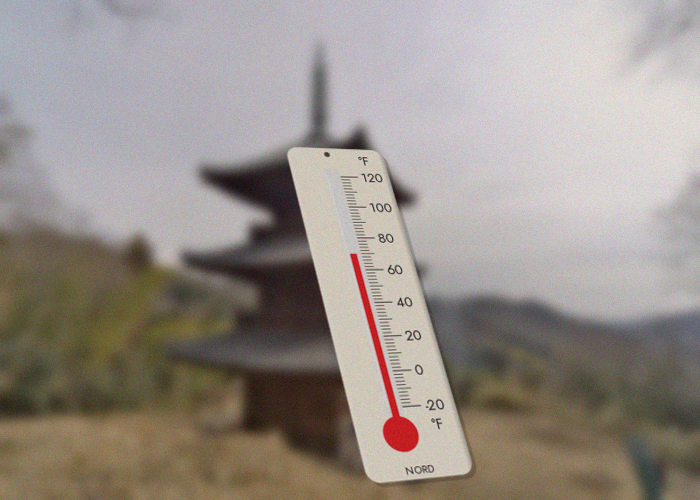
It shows value=70 unit=°F
